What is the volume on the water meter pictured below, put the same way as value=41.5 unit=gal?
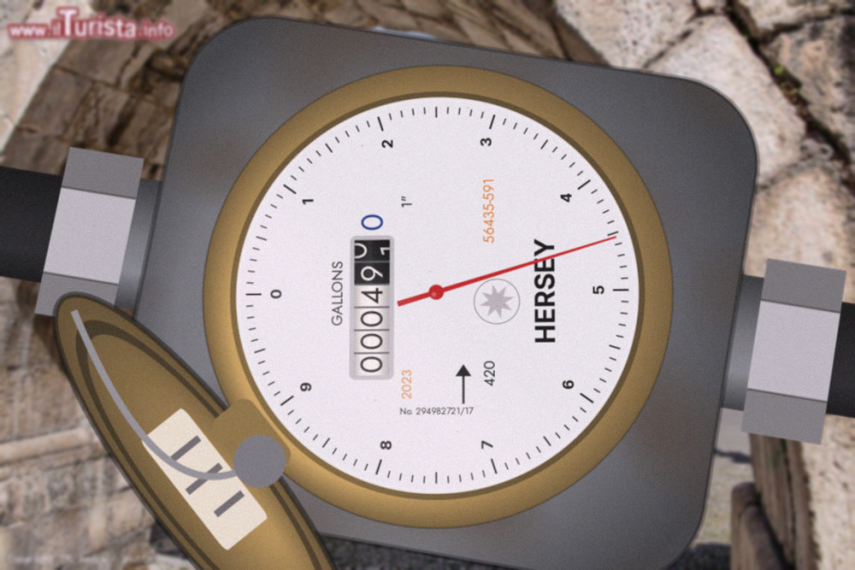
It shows value=4904.5 unit=gal
